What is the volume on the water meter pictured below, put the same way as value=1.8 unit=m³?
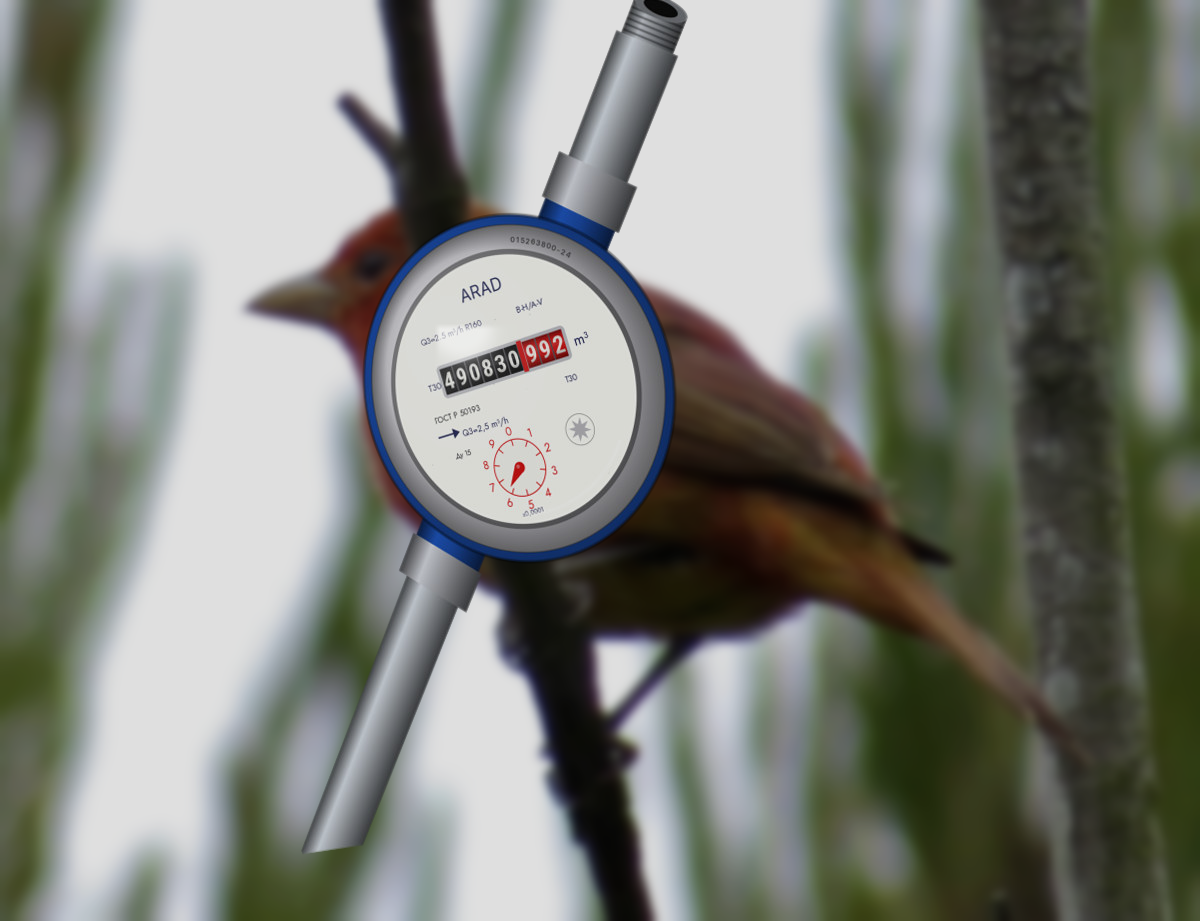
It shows value=490830.9926 unit=m³
